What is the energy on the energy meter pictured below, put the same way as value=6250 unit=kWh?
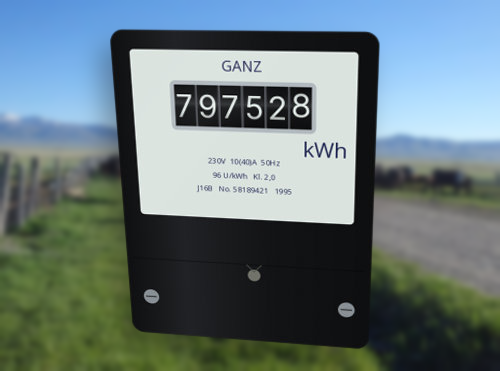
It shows value=797528 unit=kWh
